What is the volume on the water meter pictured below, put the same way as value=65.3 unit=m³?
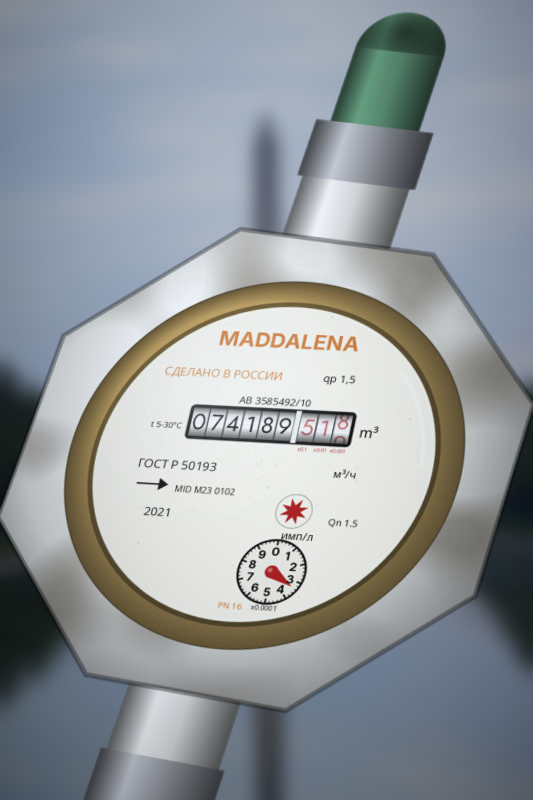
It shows value=74189.5183 unit=m³
